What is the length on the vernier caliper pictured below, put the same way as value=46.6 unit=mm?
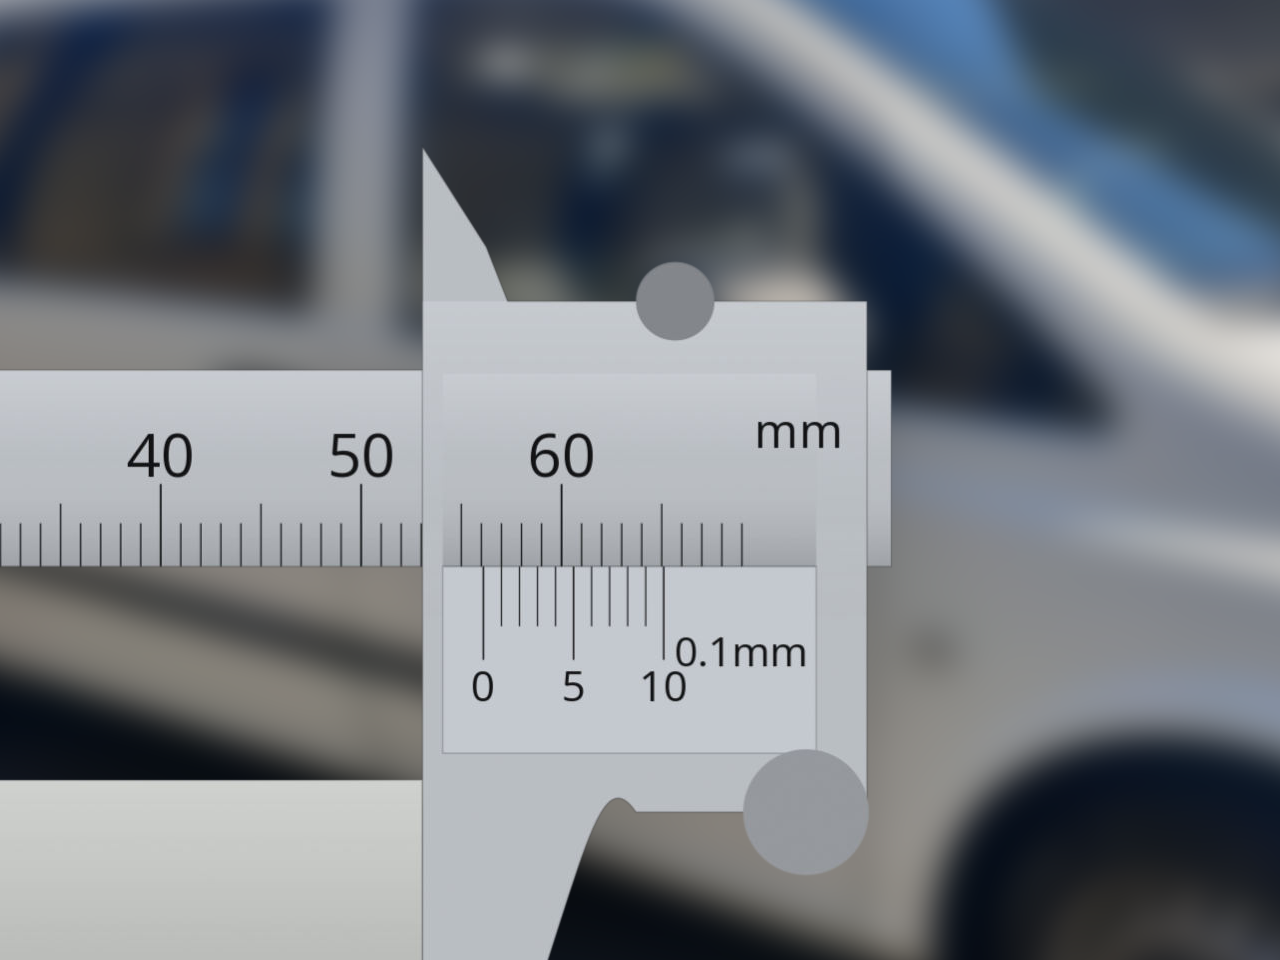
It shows value=56.1 unit=mm
